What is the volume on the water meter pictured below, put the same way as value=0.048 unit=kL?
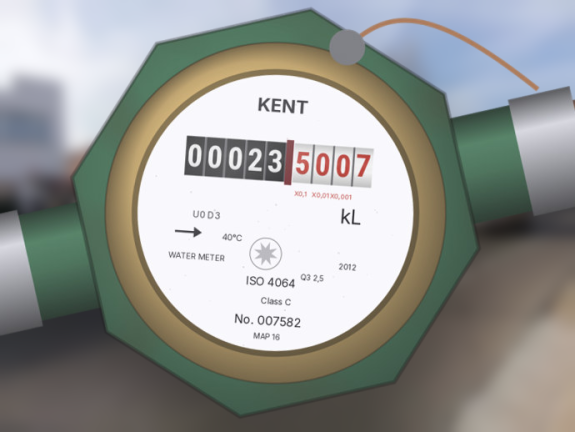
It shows value=23.5007 unit=kL
